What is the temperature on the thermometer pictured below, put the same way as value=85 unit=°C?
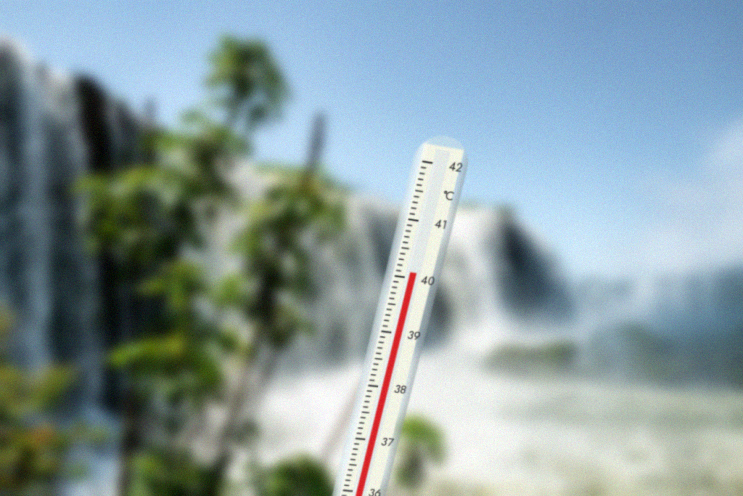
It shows value=40.1 unit=°C
